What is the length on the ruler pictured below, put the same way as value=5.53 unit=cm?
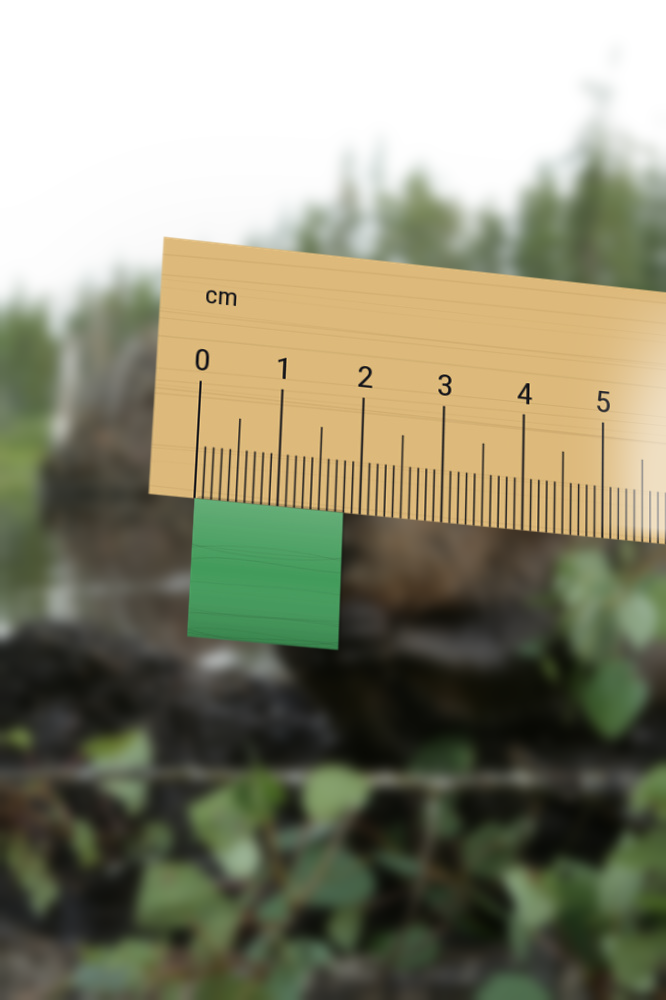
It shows value=1.8 unit=cm
